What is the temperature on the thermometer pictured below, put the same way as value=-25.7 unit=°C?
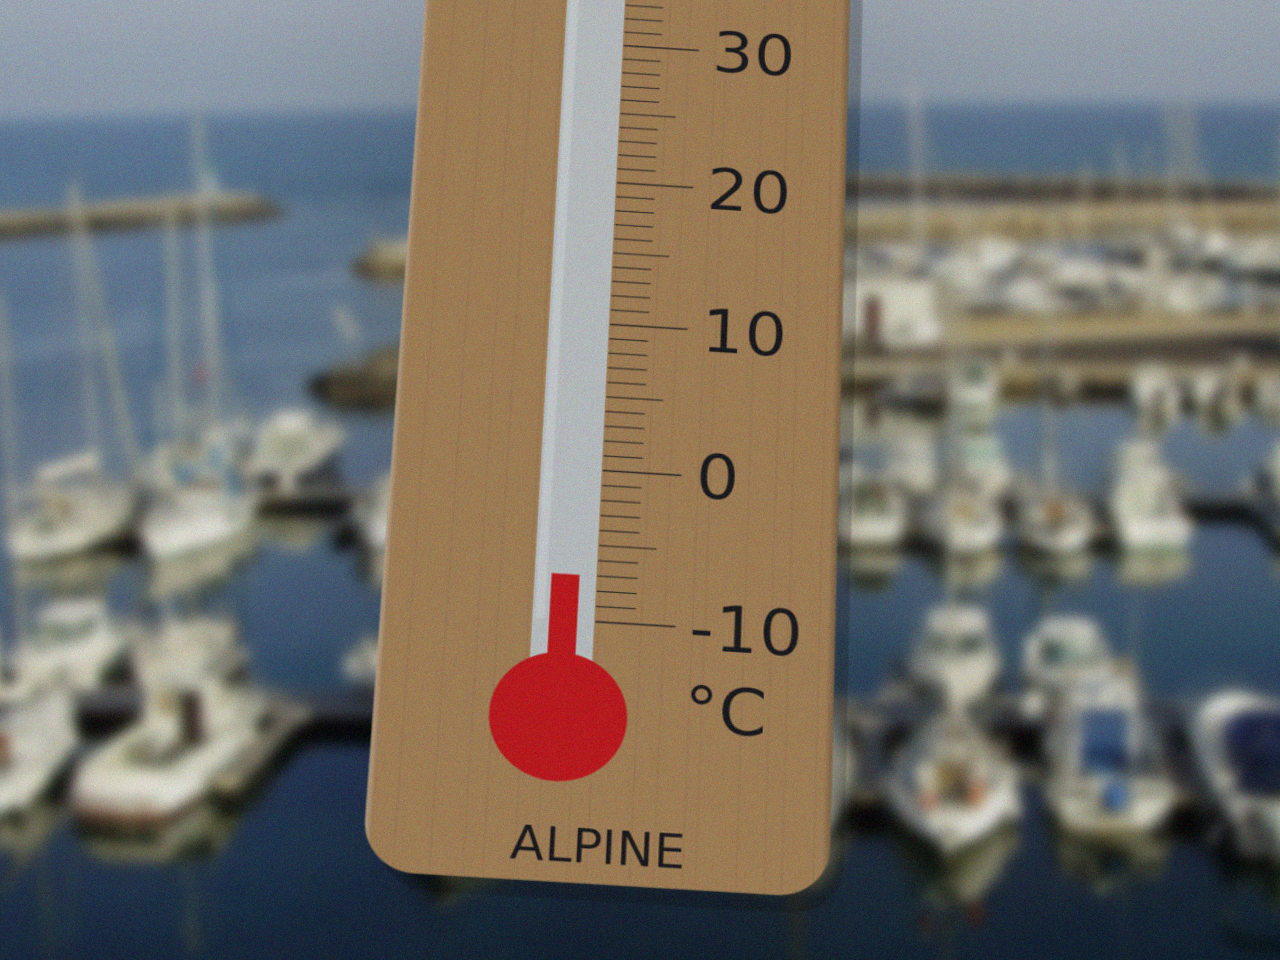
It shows value=-7 unit=°C
